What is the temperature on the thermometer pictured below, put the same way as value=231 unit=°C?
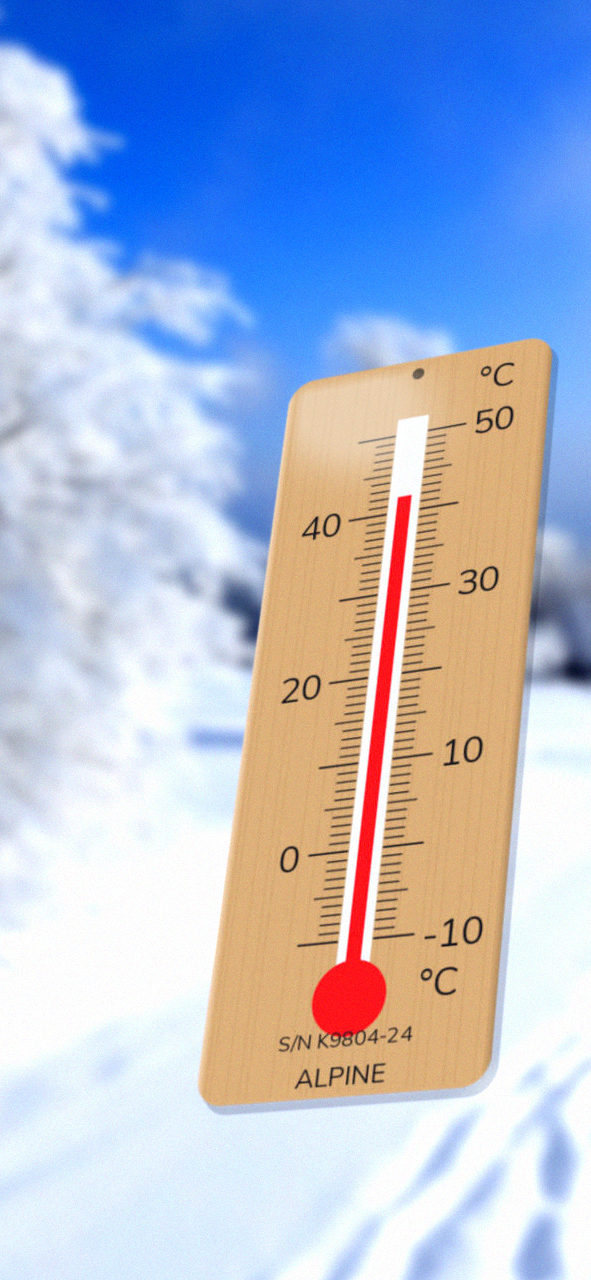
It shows value=42 unit=°C
